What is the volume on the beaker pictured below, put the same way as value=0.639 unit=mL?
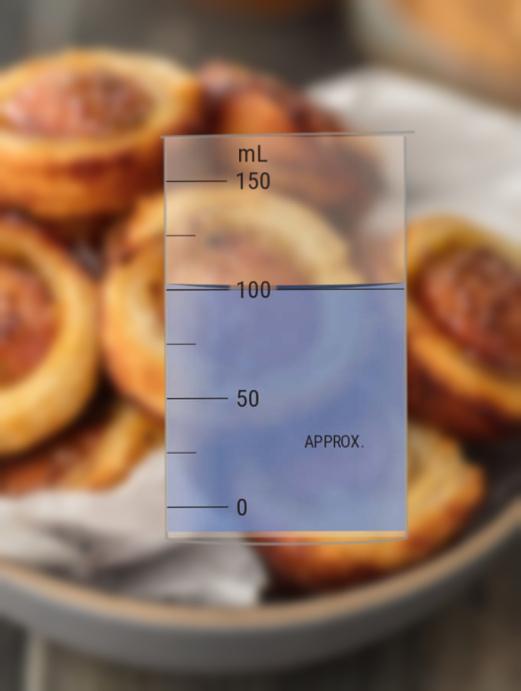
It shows value=100 unit=mL
